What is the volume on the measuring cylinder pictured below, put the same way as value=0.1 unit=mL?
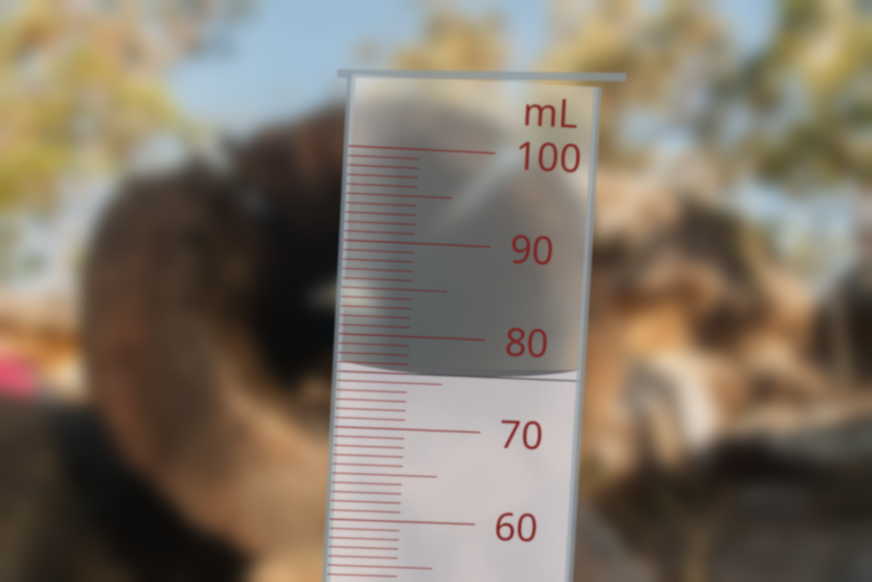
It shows value=76 unit=mL
